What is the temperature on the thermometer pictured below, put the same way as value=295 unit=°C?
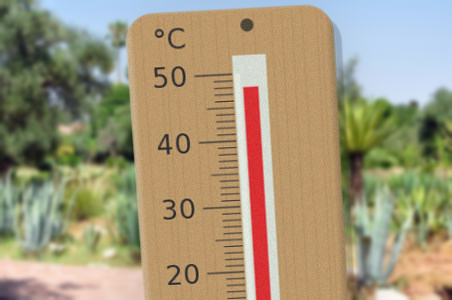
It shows value=48 unit=°C
